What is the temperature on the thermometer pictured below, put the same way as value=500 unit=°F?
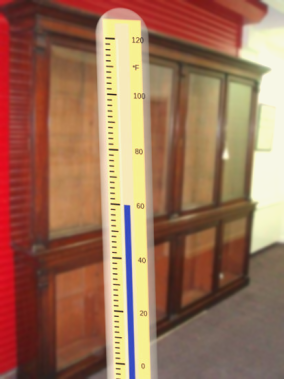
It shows value=60 unit=°F
